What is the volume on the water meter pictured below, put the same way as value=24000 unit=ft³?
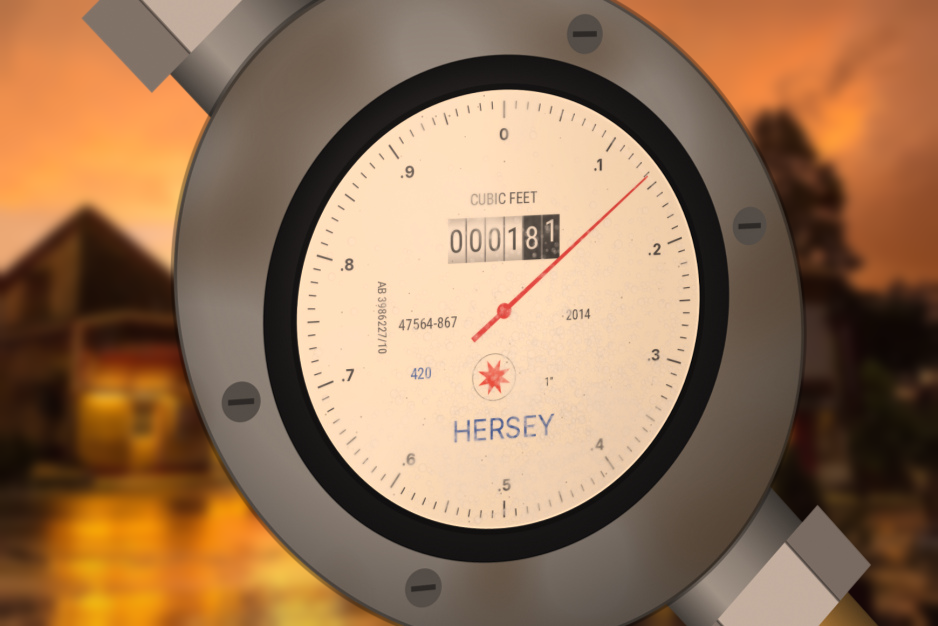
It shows value=181.14 unit=ft³
